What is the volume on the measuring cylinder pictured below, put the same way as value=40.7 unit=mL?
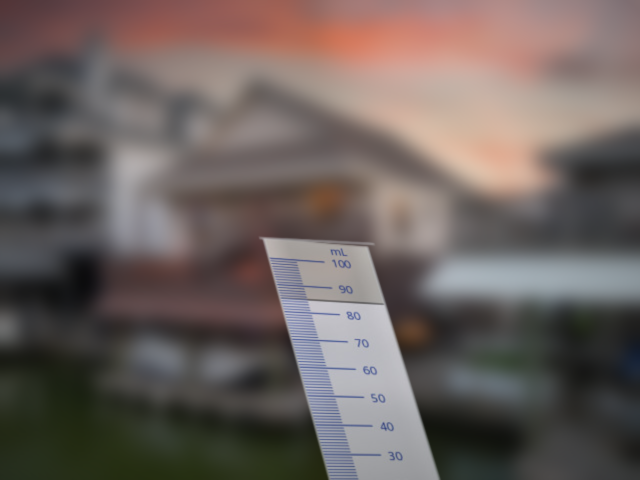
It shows value=85 unit=mL
